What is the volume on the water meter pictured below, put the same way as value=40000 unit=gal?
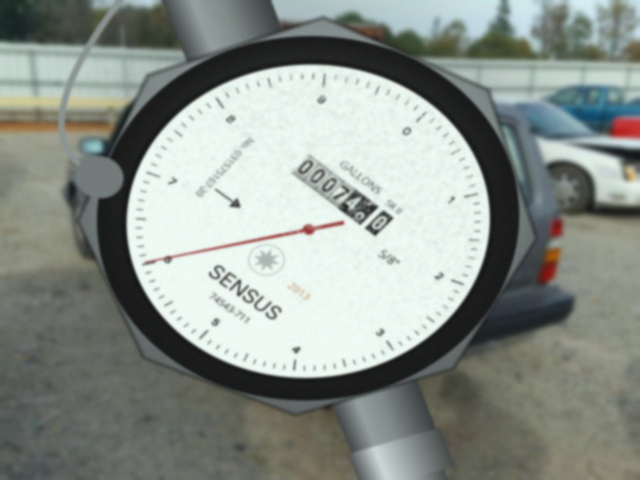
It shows value=7476.0 unit=gal
